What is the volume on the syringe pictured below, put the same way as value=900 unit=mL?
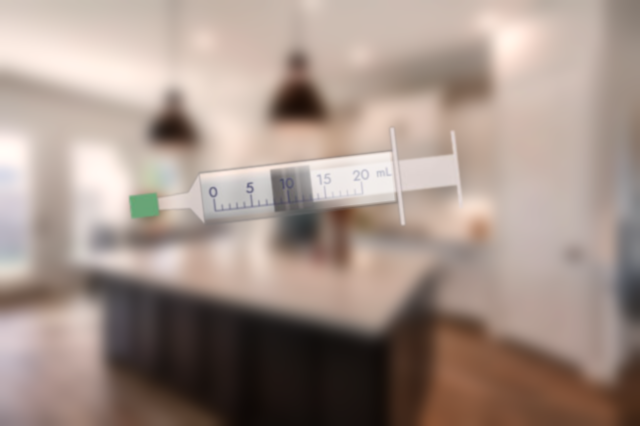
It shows value=8 unit=mL
